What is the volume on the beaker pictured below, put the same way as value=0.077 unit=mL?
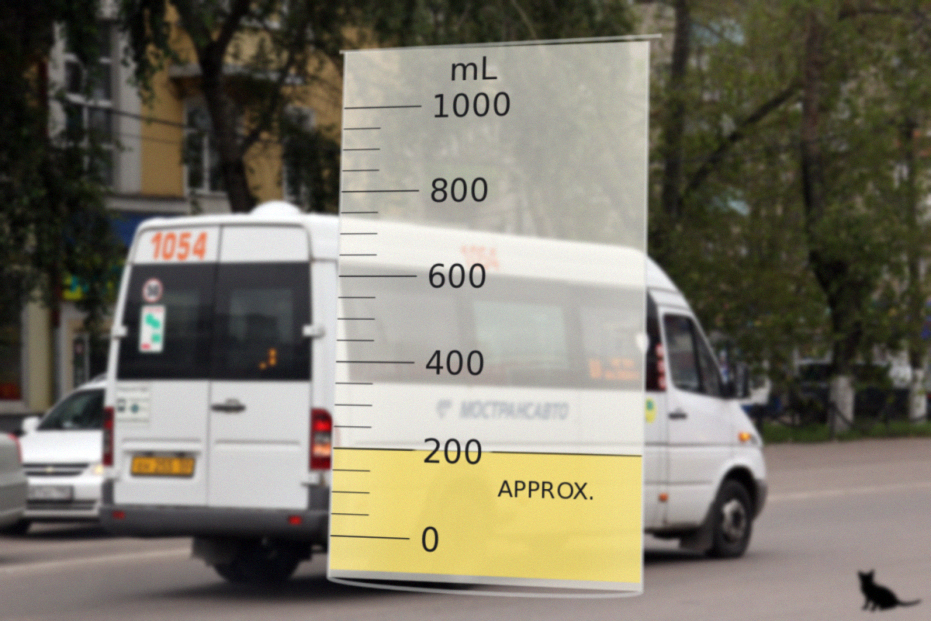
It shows value=200 unit=mL
